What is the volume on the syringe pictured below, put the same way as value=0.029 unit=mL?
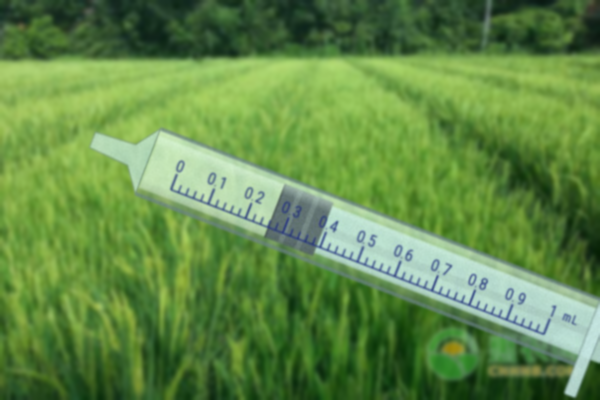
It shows value=0.26 unit=mL
